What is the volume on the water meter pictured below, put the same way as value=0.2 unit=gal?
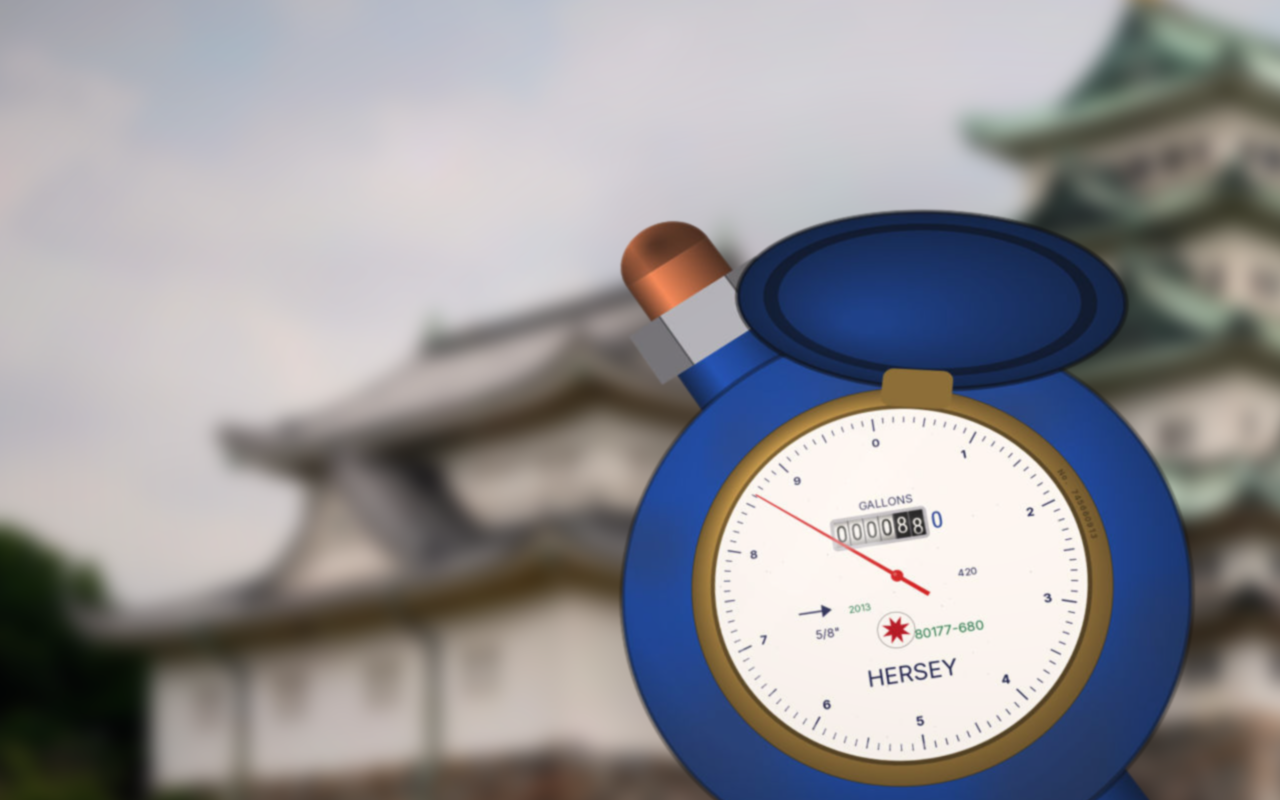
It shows value=878.6 unit=gal
